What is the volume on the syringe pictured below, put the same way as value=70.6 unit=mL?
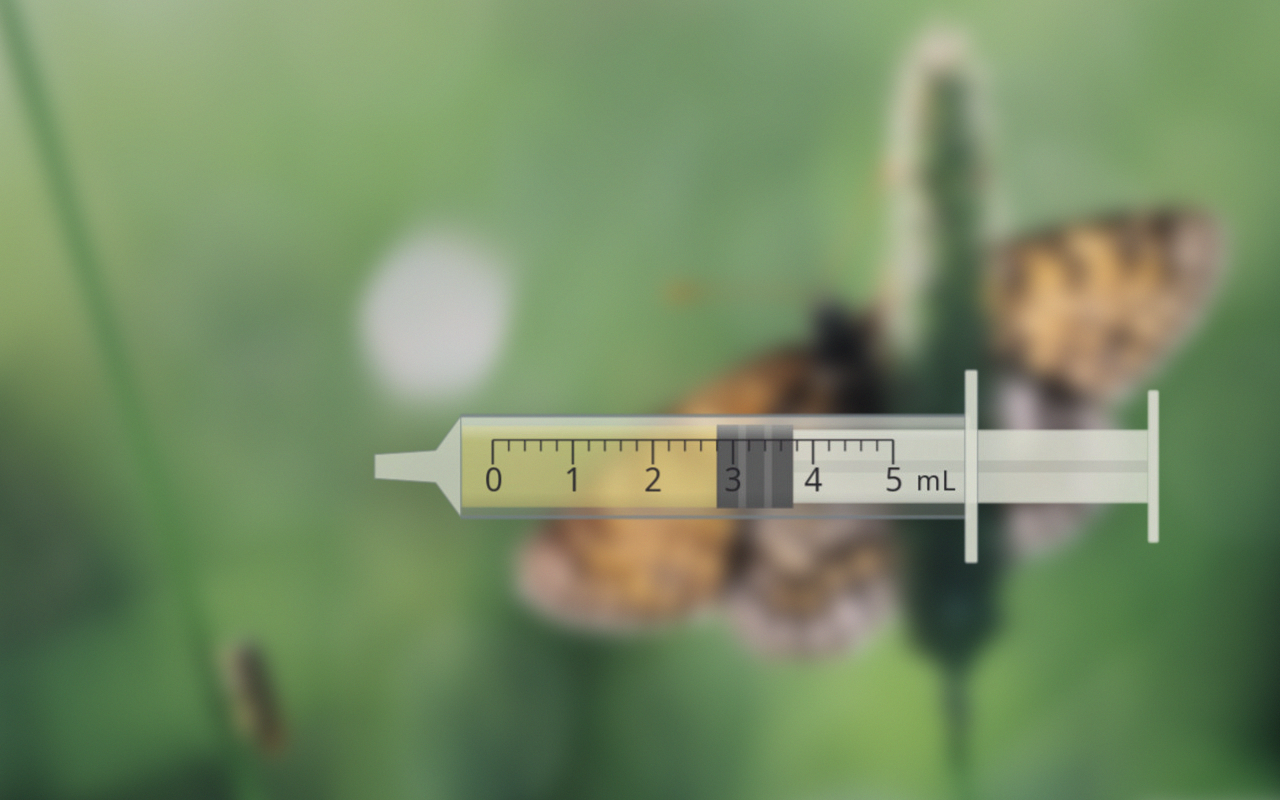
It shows value=2.8 unit=mL
